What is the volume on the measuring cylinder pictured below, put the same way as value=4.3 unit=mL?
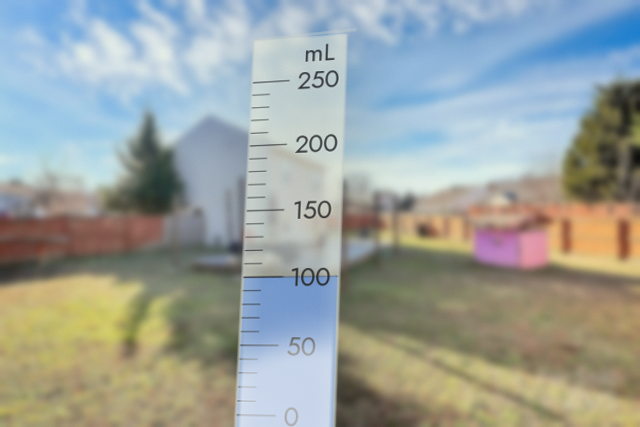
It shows value=100 unit=mL
